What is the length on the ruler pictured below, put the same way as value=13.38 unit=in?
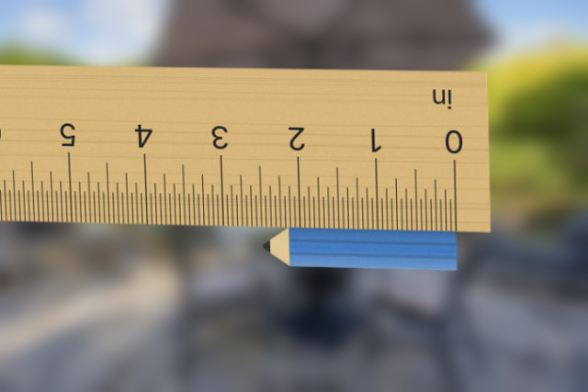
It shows value=2.5 unit=in
